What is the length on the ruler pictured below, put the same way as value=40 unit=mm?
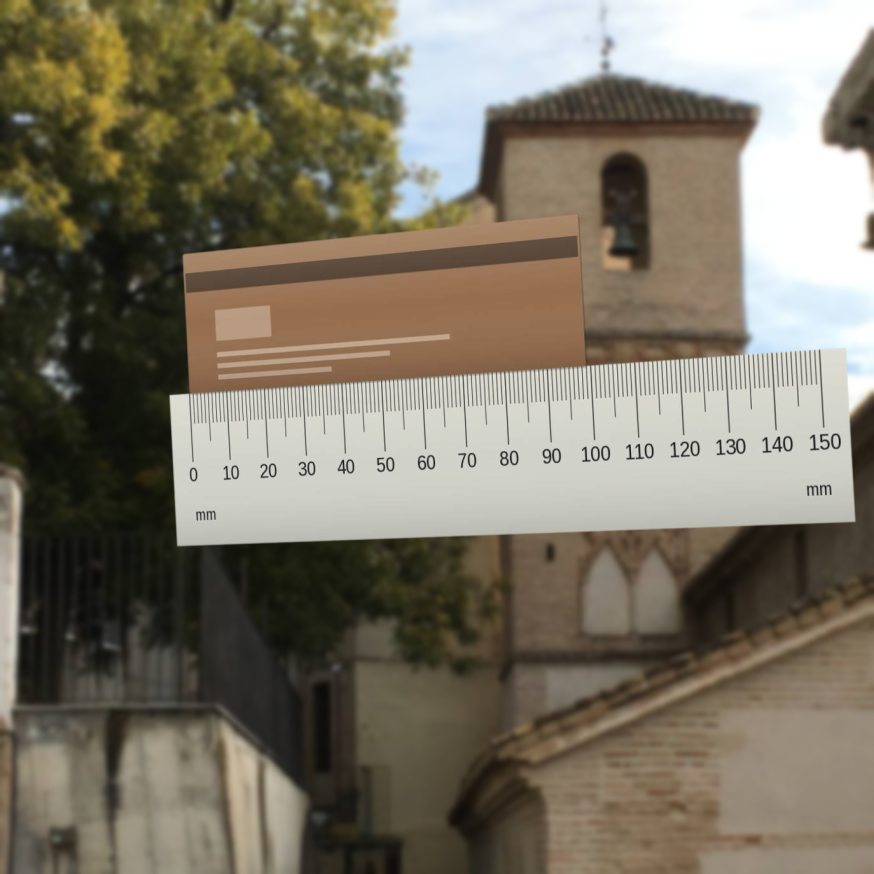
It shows value=99 unit=mm
